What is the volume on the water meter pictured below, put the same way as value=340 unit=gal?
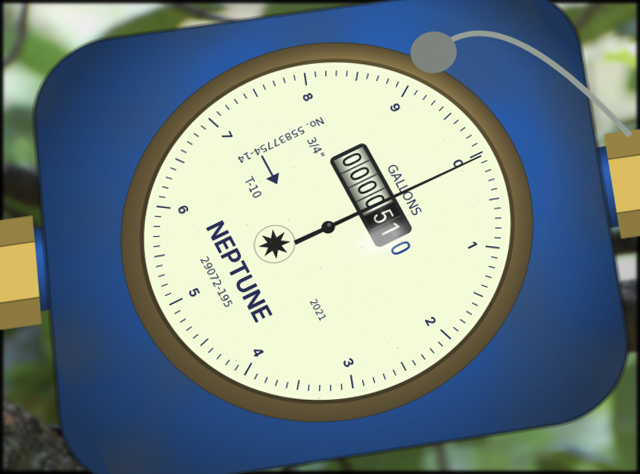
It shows value=510.0 unit=gal
